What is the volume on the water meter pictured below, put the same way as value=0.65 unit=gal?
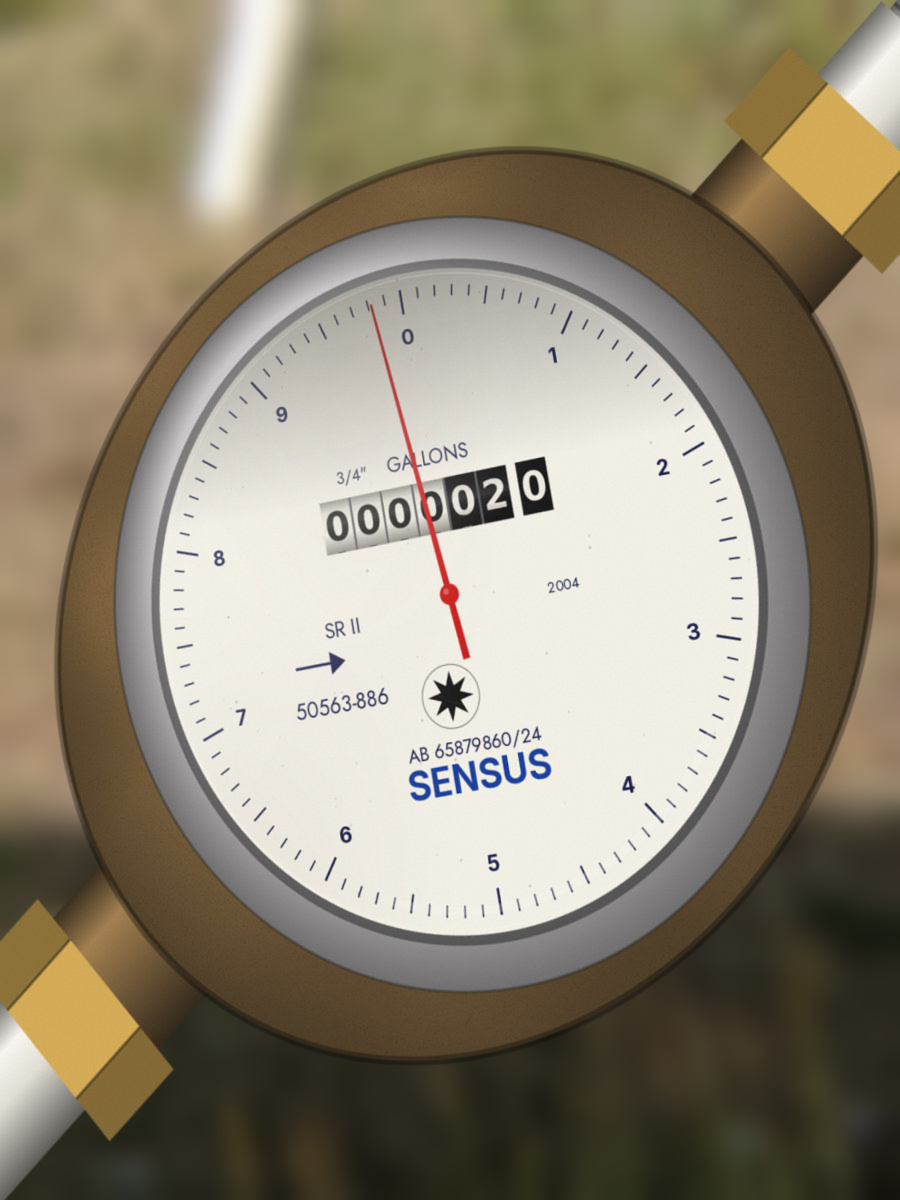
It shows value=19.8 unit=gal
